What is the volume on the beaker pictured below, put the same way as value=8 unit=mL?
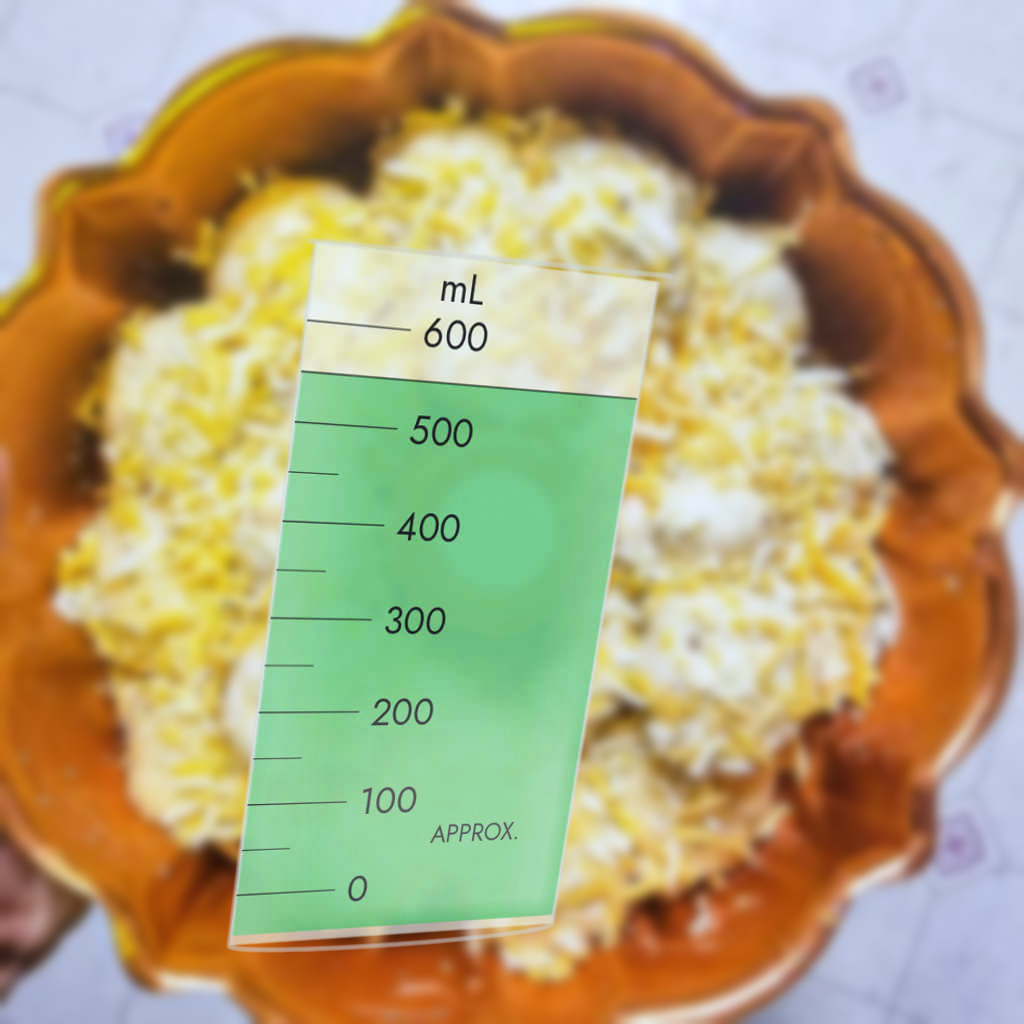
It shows value=550 unit=mL
